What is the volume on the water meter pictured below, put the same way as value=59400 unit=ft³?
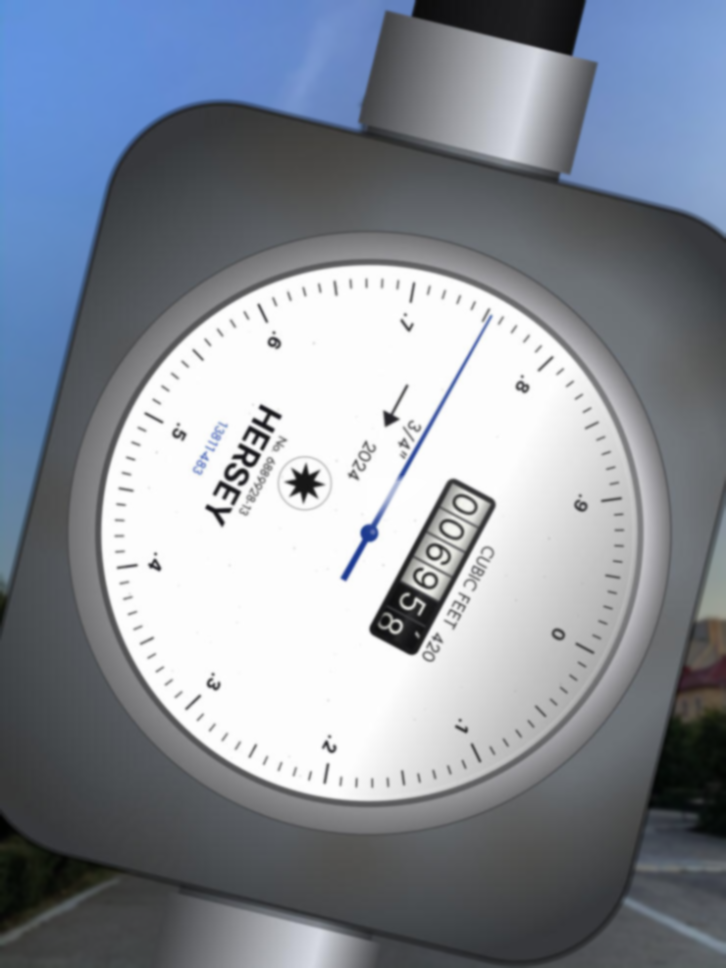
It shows value=6957.75 unit=ft³
